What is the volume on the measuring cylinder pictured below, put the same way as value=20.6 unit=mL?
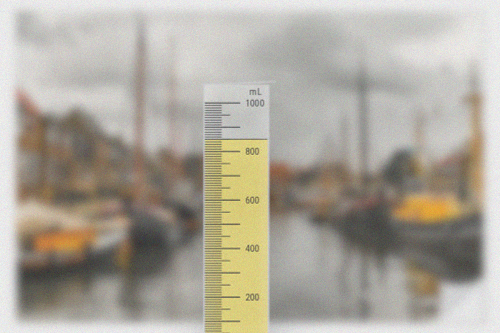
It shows value=850 unit=mL
